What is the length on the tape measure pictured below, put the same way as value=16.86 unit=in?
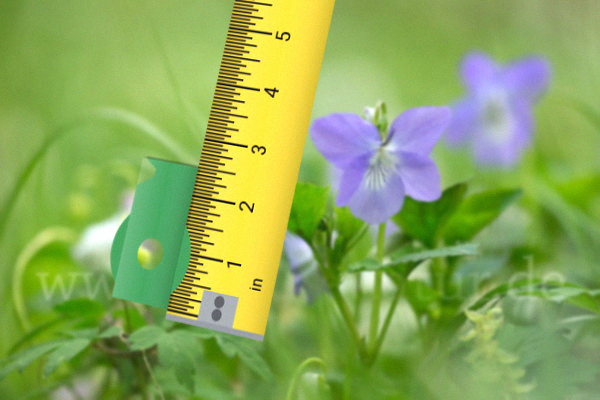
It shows value=2.5 unit=in
